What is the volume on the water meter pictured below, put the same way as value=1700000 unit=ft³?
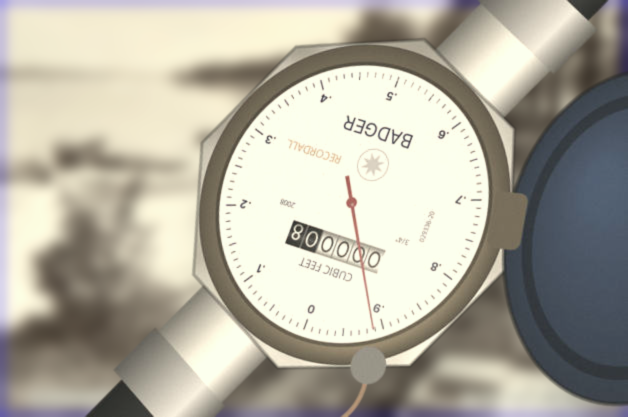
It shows value=7.91 unit=ft³
